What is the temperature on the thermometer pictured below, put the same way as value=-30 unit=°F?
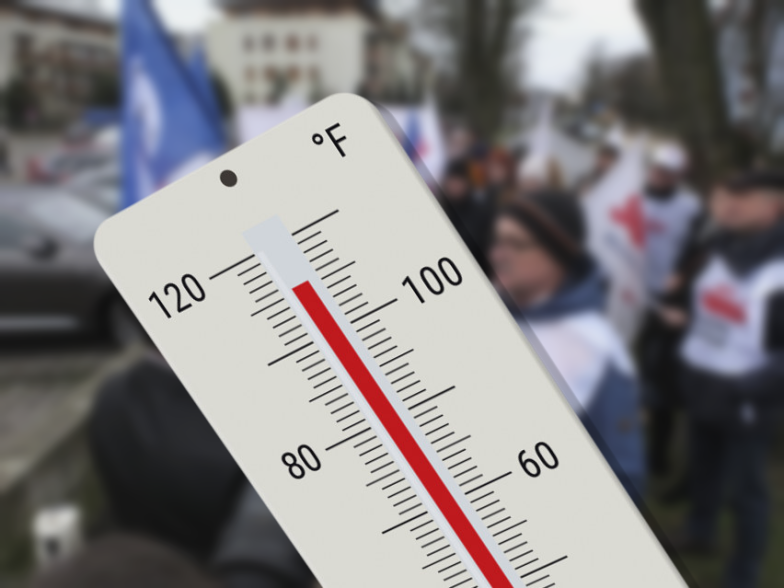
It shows value=111 unit=°F
